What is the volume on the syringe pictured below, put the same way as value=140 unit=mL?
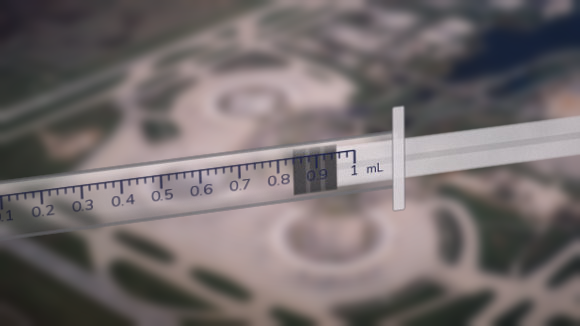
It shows value=0.84 unit=mL
